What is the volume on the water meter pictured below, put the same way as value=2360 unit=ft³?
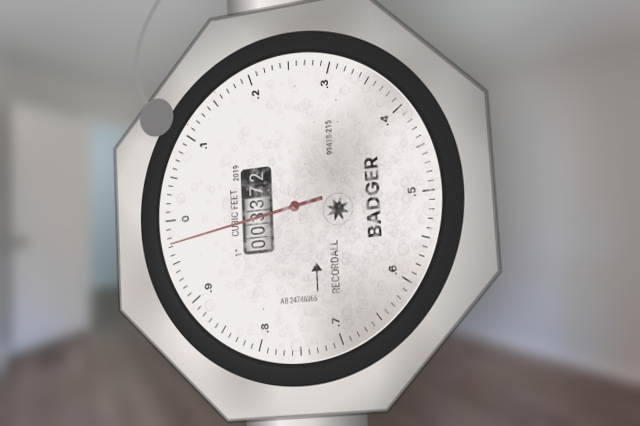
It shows value=3371.97 unit=ft³
